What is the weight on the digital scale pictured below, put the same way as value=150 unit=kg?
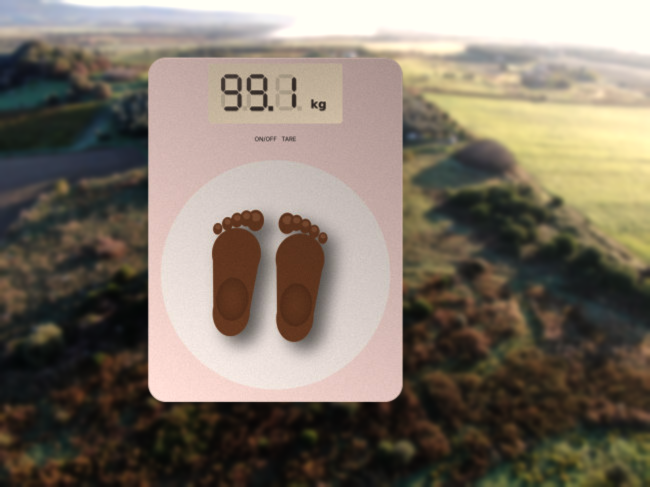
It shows value=99.1 unit=kg
